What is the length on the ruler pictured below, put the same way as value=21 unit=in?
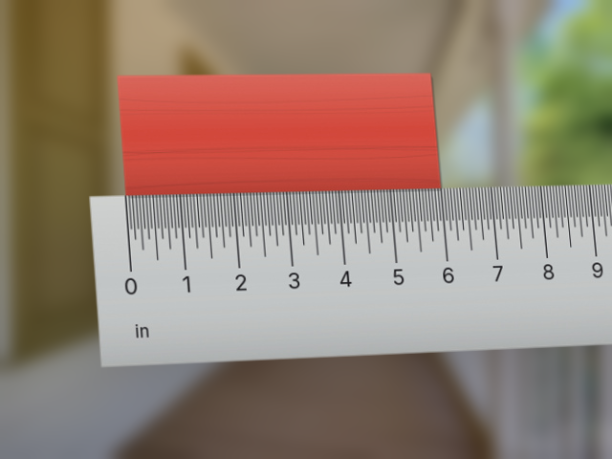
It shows value=6 unit=in
